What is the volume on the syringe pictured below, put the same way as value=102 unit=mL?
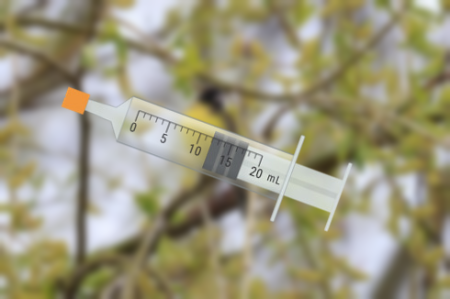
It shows value=12 unit=mL
